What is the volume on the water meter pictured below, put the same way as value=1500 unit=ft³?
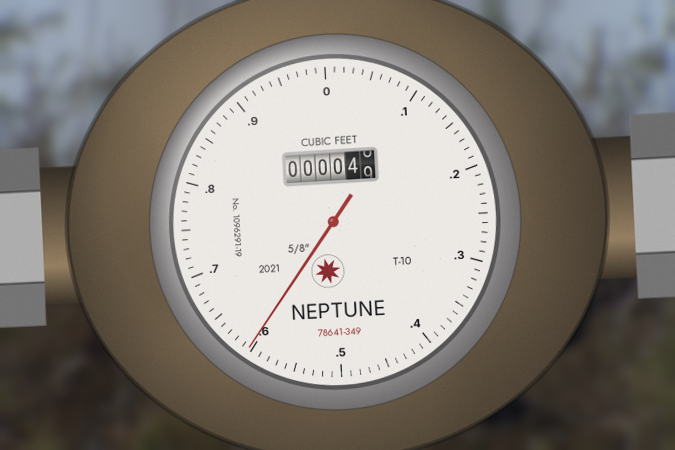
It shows value=48.60 unit=ft³
